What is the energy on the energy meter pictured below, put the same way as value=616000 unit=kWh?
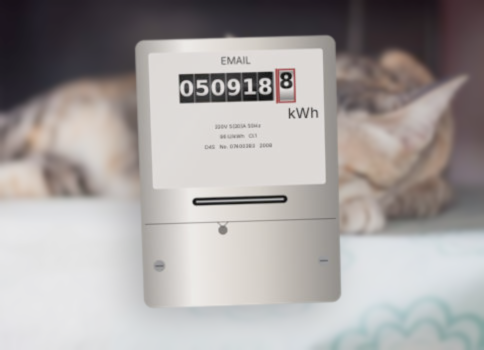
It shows value=50918.8 unit=kWh
